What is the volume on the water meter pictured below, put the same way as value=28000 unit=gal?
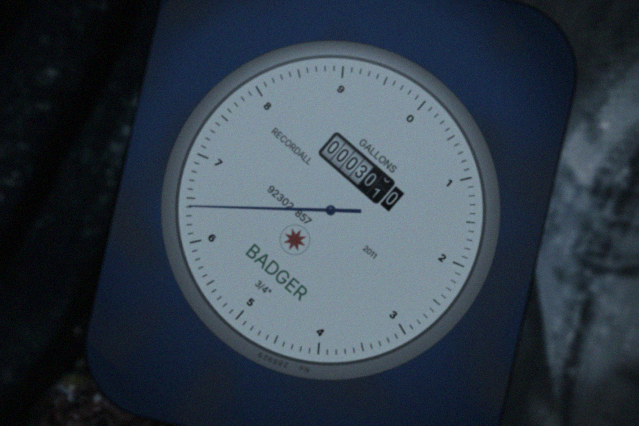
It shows value=3006.4 unit=gal
